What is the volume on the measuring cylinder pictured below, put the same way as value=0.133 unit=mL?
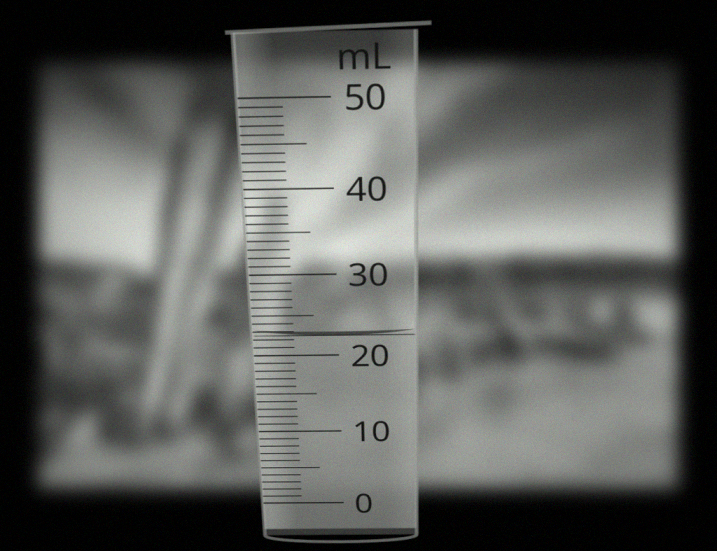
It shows value=22.5 unit=mL
